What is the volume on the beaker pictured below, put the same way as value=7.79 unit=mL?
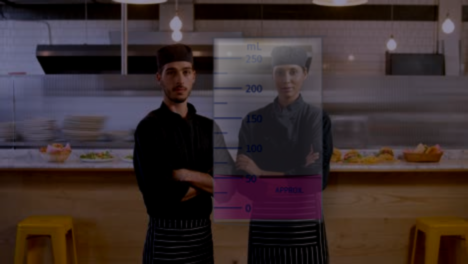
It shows value=50 unit=mL
